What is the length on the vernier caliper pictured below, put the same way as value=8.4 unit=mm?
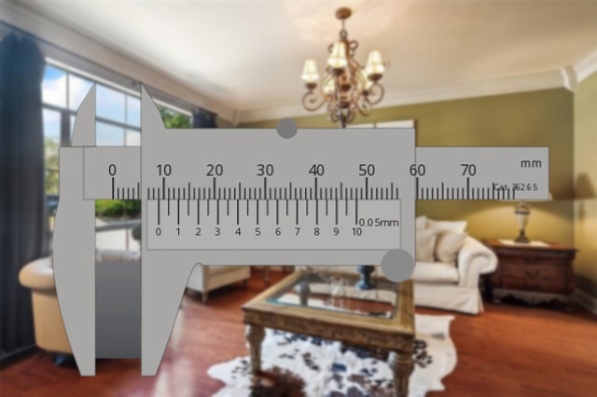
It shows value=9.0 unit=mm
